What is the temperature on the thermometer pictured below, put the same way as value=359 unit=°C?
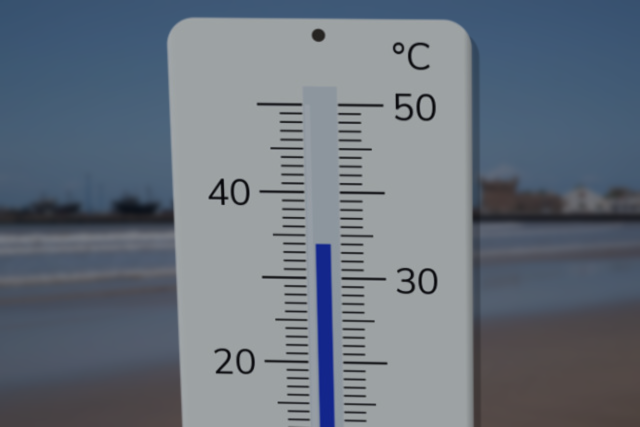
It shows value=34 unit=°C
